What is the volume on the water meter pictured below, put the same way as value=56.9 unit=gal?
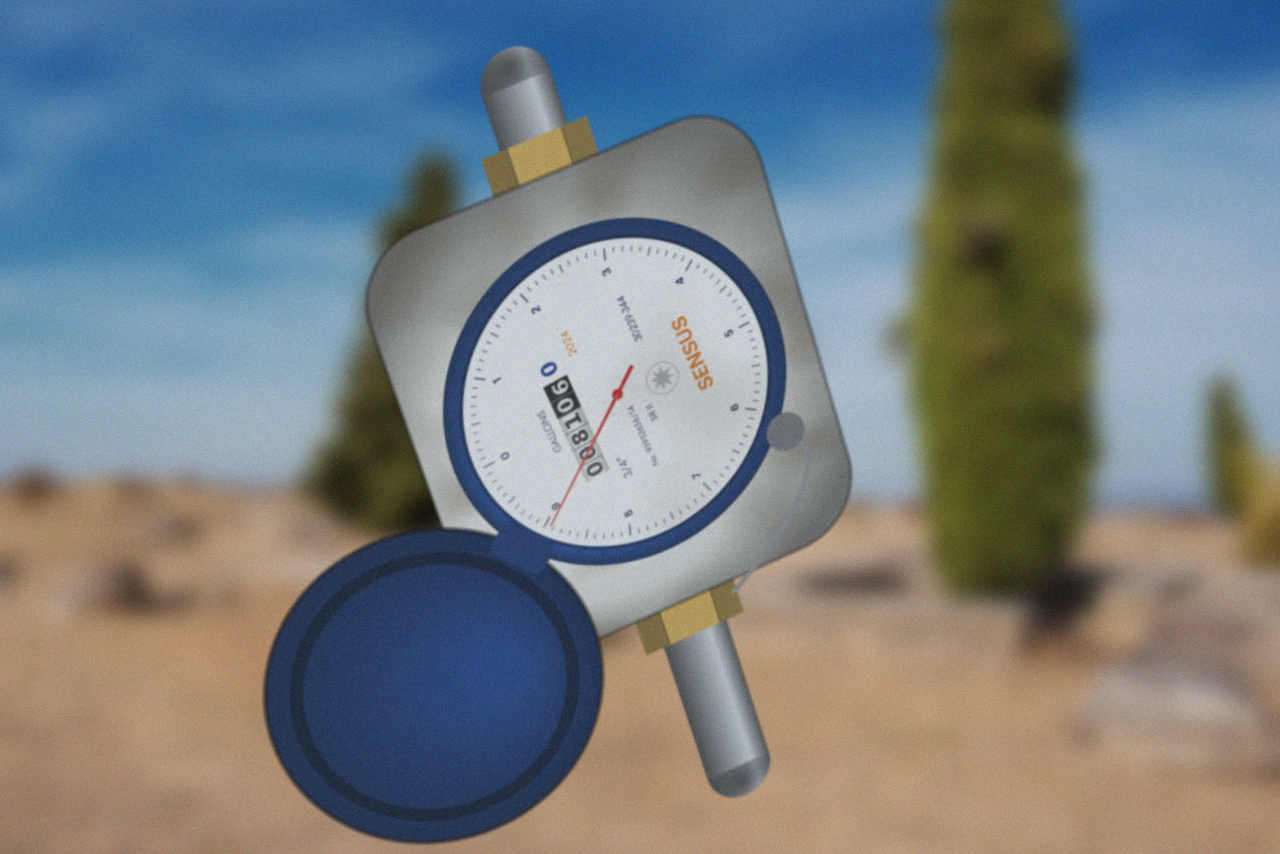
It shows value=81058.9 unit=gal
